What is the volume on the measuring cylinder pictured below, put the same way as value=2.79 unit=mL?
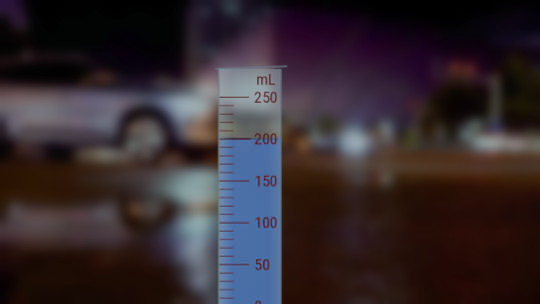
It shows value=200 unit=mL
